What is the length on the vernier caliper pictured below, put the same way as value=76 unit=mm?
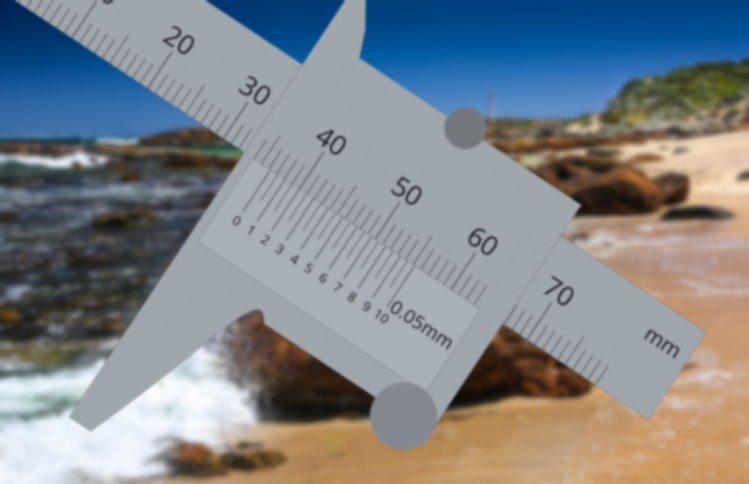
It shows value=36.2 unit=mm
